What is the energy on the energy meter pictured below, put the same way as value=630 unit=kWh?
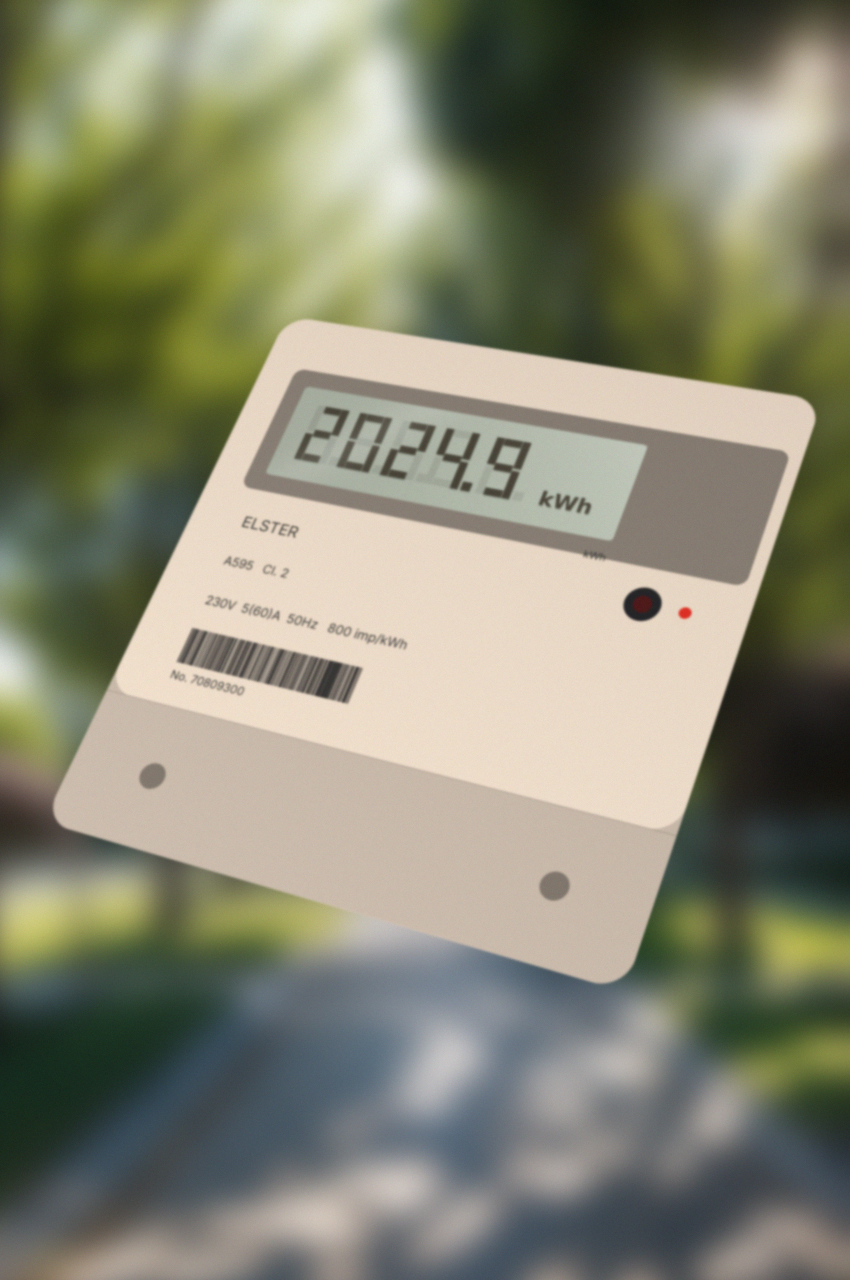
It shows value=2024.9 unit=kWh
